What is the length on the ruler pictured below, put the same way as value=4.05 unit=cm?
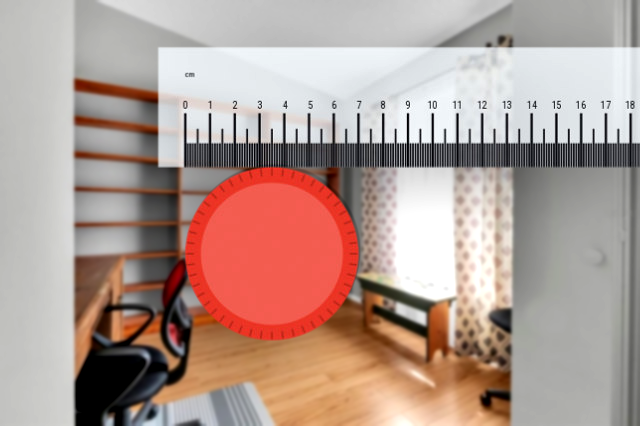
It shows value=7 unit=cm
